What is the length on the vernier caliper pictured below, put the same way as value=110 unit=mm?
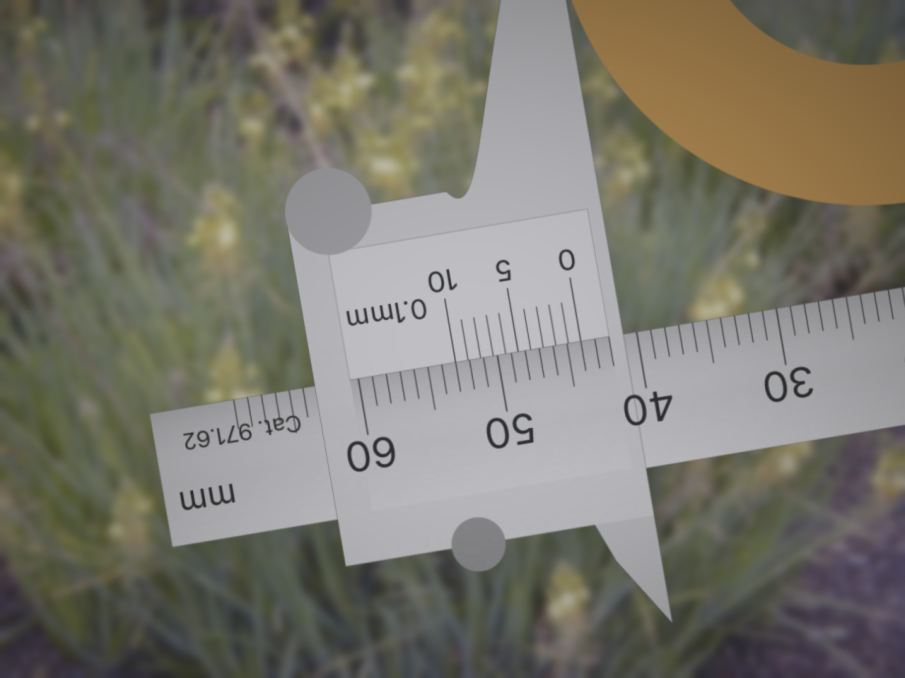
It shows value=44.0 unit=mm
